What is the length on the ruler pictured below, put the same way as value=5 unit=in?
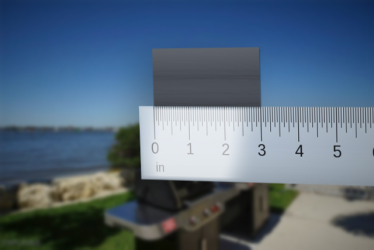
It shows value=3 unit=in
